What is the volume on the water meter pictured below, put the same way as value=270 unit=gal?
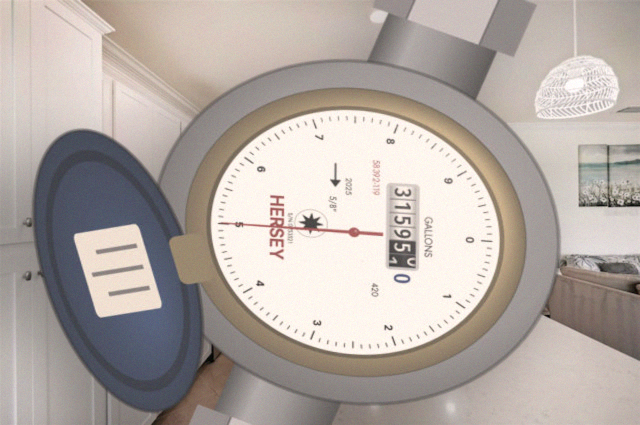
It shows value=3159505.0 unit=gal
